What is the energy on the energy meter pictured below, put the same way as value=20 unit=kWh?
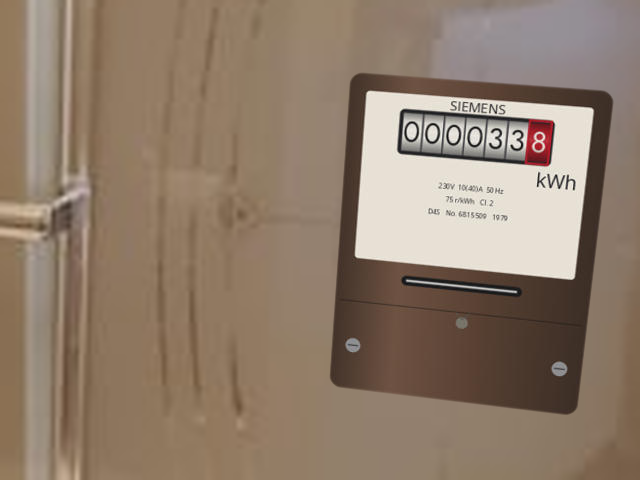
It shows value=33.8 unit=kWh
